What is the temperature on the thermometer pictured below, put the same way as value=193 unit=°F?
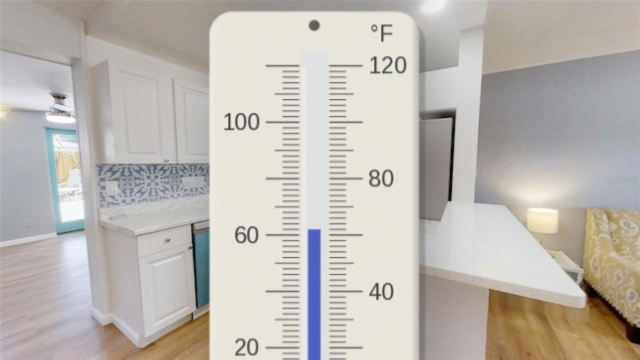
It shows value=62 unit=°F
